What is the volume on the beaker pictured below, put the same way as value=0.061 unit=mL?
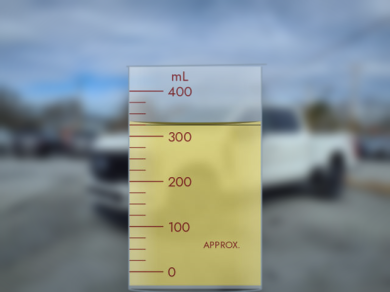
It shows value=325 unit=mL
